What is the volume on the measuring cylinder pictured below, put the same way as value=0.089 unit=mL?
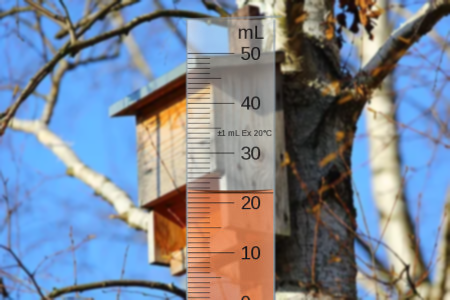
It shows value=22 unit=mL
